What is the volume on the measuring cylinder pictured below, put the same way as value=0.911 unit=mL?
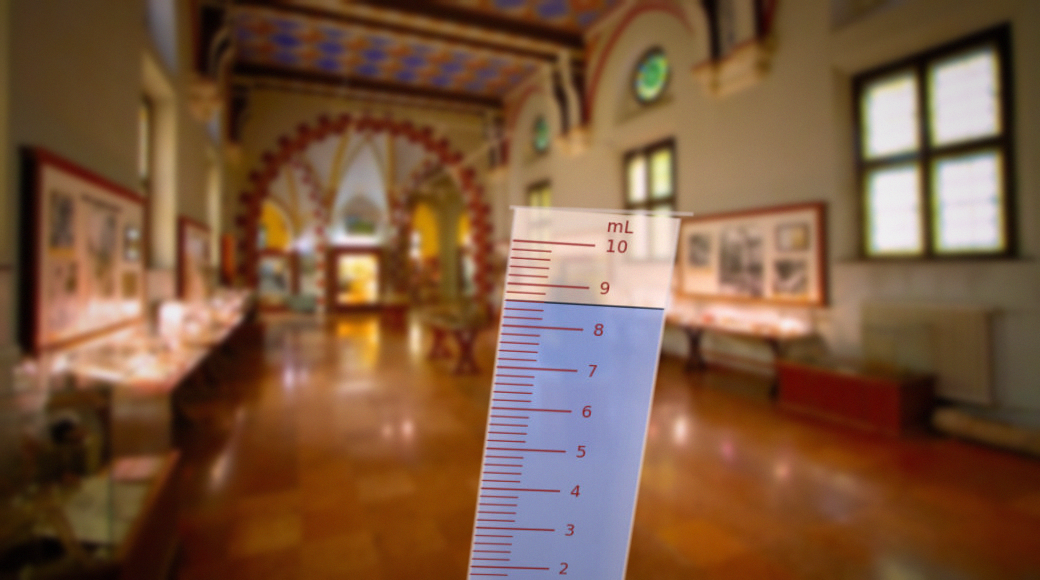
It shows value=8.6 unit=mL
